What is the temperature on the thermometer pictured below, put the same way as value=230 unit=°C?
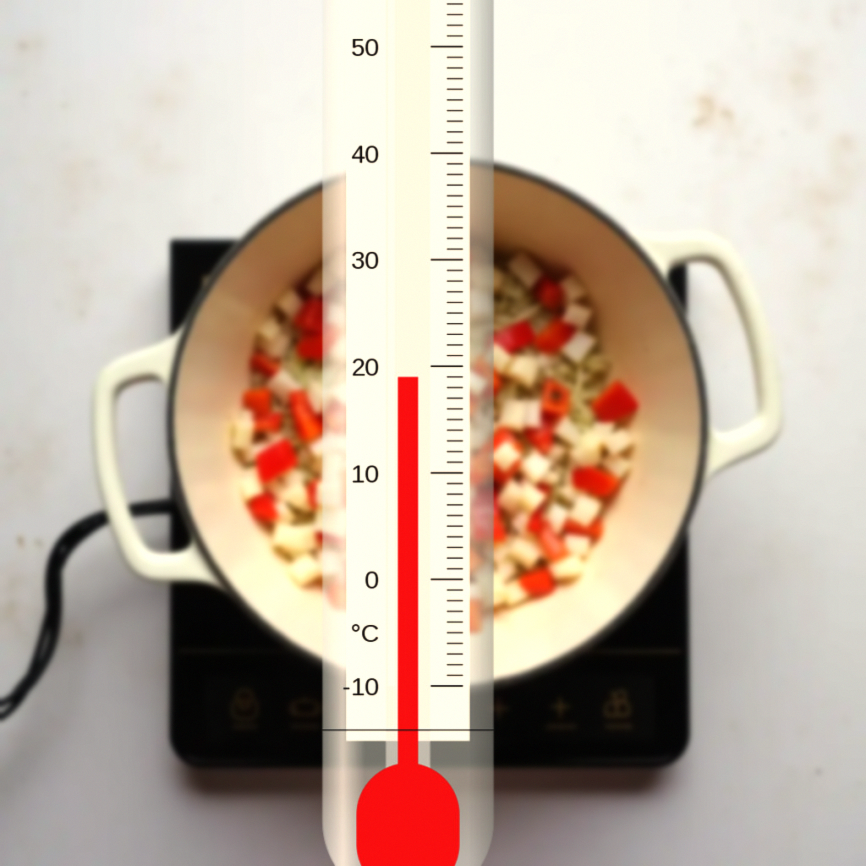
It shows value=19 unit=°C
